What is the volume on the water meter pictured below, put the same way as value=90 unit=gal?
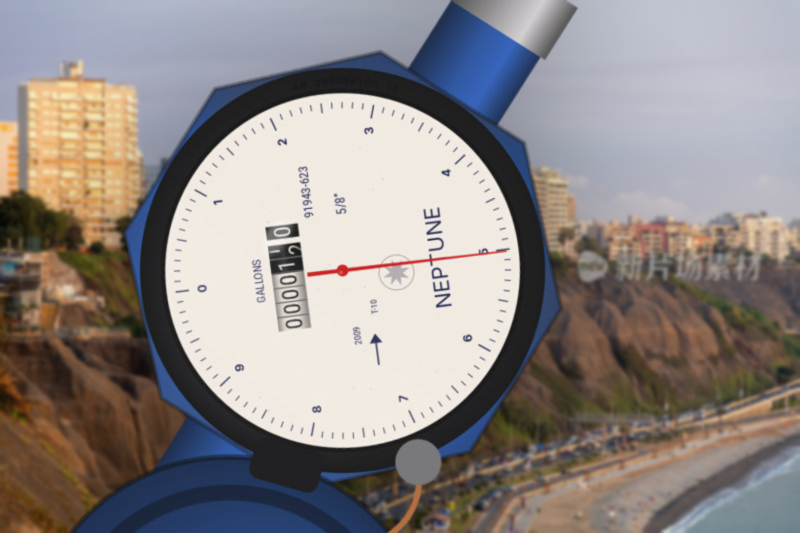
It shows value=115.0 unit=gal
